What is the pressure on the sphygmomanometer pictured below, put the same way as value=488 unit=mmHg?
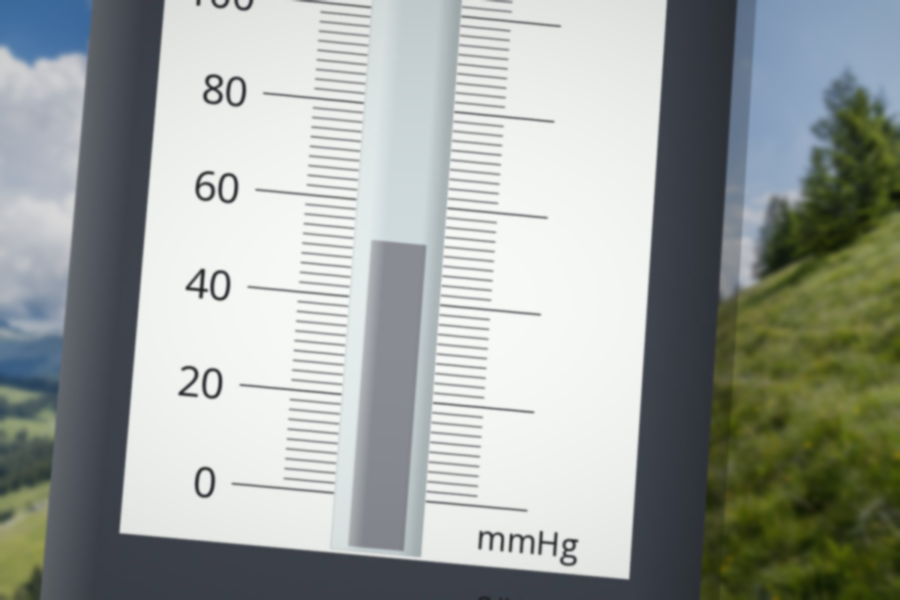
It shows value=52 unit=mmHg
